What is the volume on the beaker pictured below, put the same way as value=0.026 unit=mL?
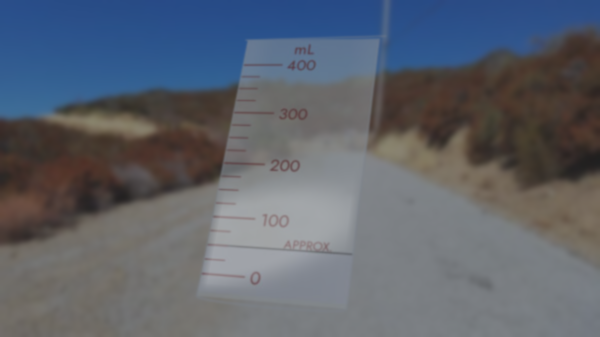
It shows value=50 unit=mL
